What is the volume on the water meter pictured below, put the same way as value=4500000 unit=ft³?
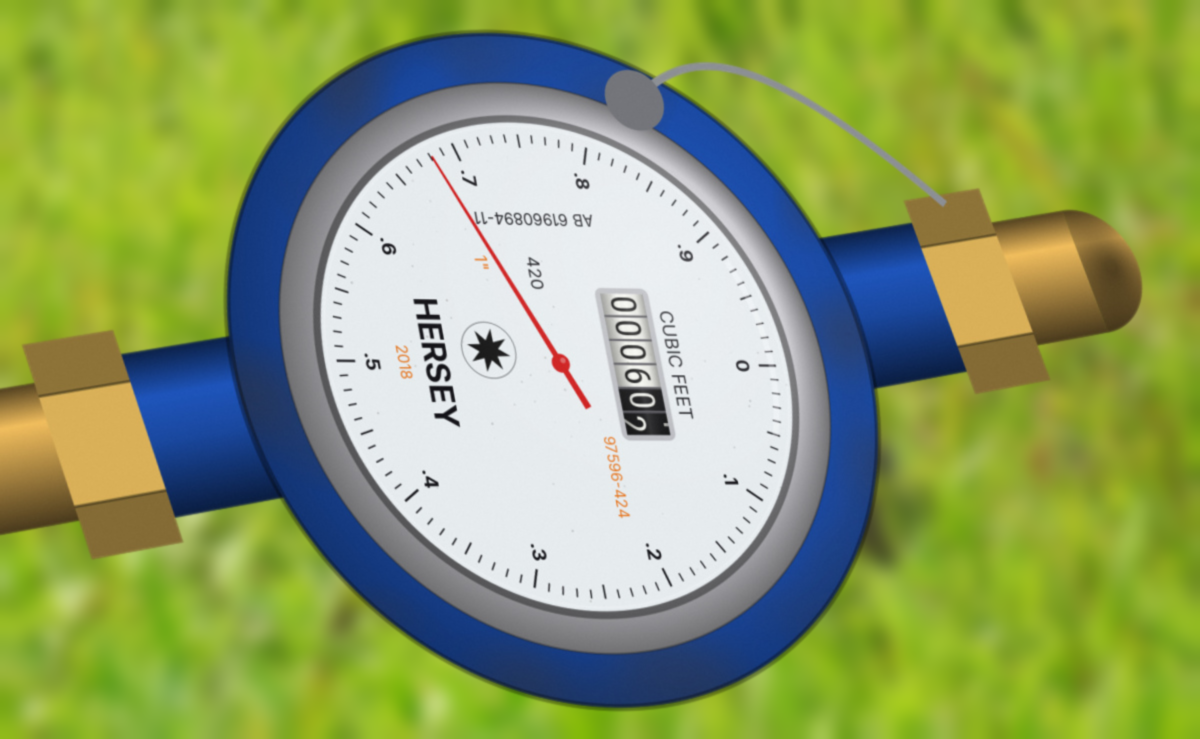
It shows value=601.68 unit=ft³
